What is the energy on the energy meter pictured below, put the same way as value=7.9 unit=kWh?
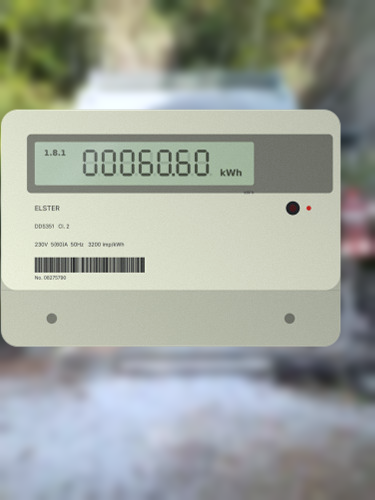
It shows value=60.60 unit=kWh
